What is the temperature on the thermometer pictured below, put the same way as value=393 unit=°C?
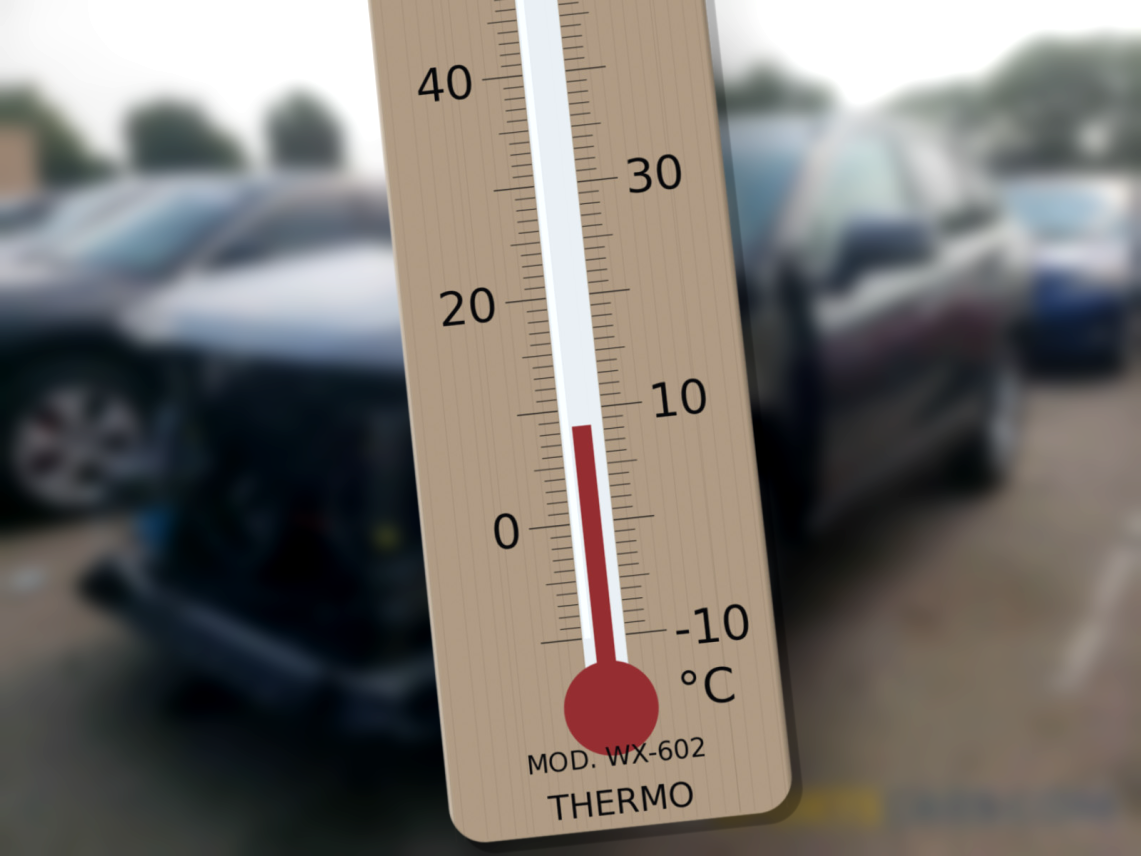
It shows value=8.5 unit=°C
